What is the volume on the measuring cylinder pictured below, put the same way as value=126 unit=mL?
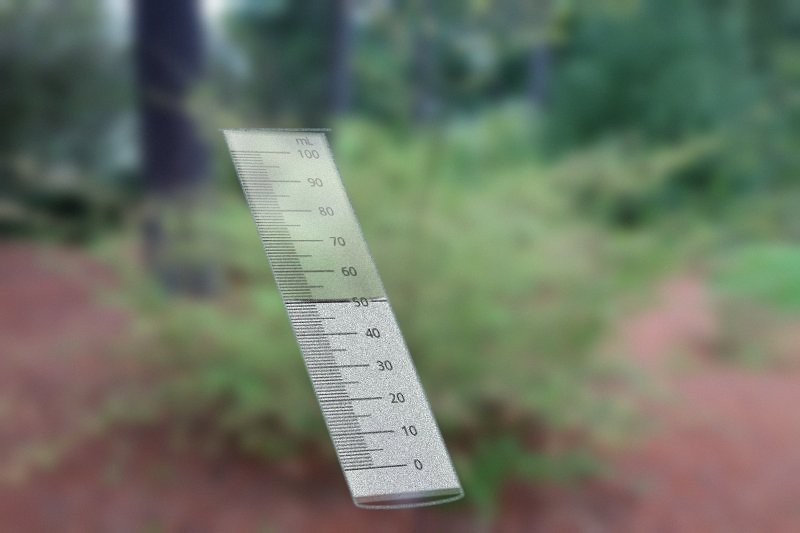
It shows value=50 unit=mL
